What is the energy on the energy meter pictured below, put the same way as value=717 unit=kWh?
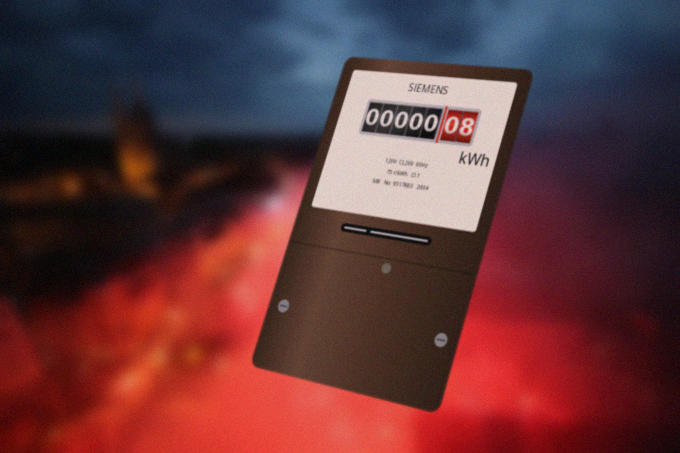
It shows value=0.08 unit=kWh
